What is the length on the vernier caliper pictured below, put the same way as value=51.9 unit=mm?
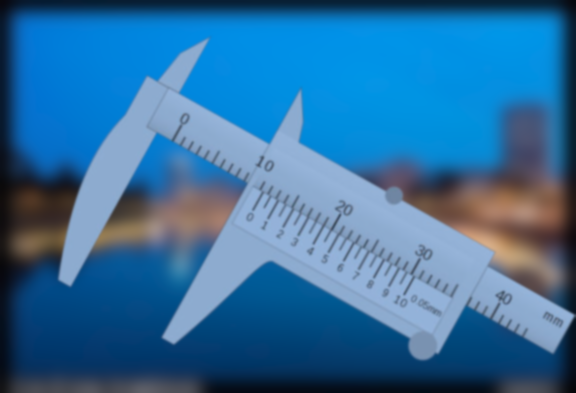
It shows value=11.4 unit=mm
